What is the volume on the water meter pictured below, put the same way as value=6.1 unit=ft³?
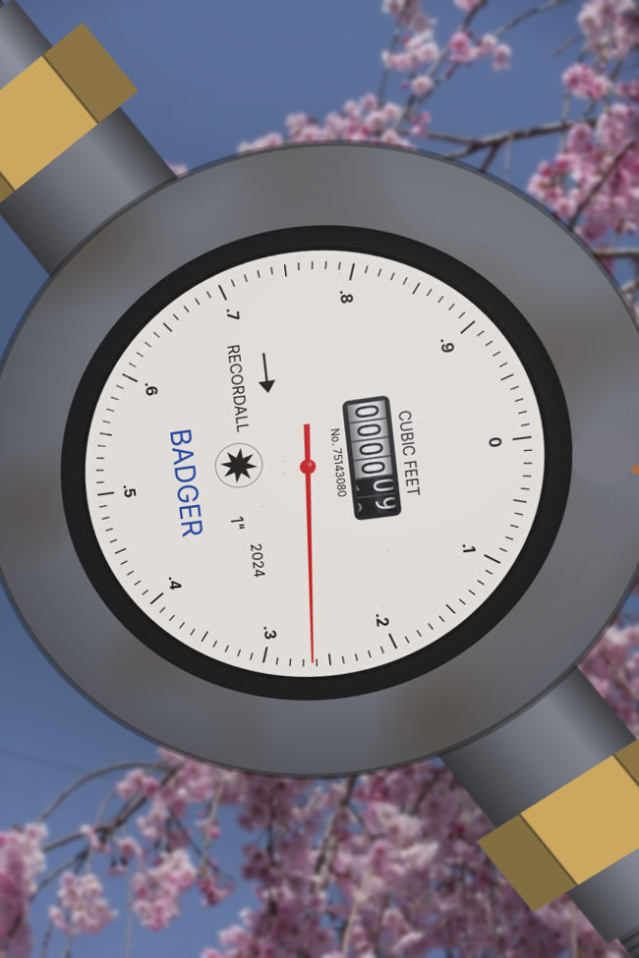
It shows value=9.26 unit=ft³
